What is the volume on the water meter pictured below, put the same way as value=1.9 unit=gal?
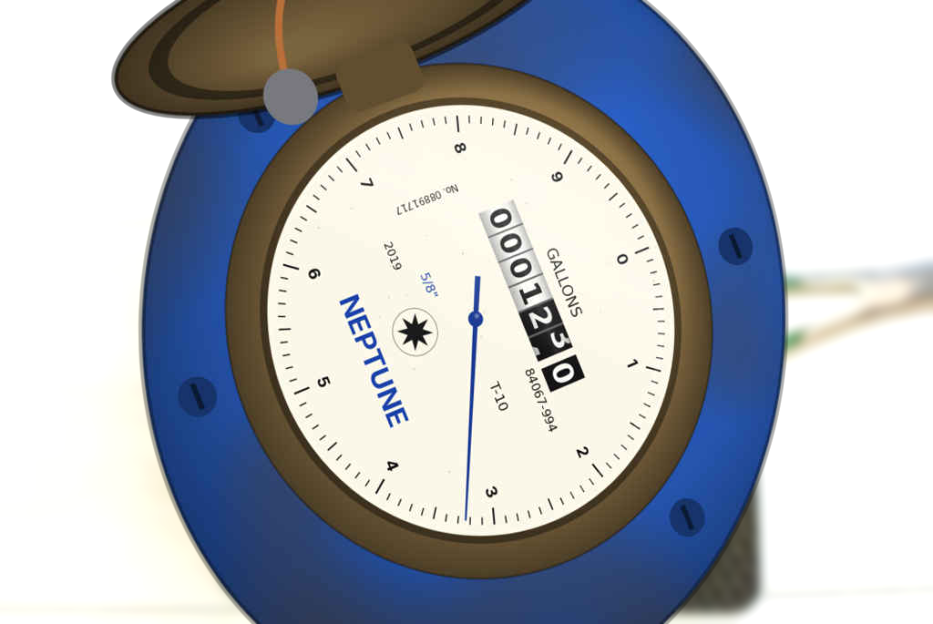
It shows value=1233.2 unit=gal
